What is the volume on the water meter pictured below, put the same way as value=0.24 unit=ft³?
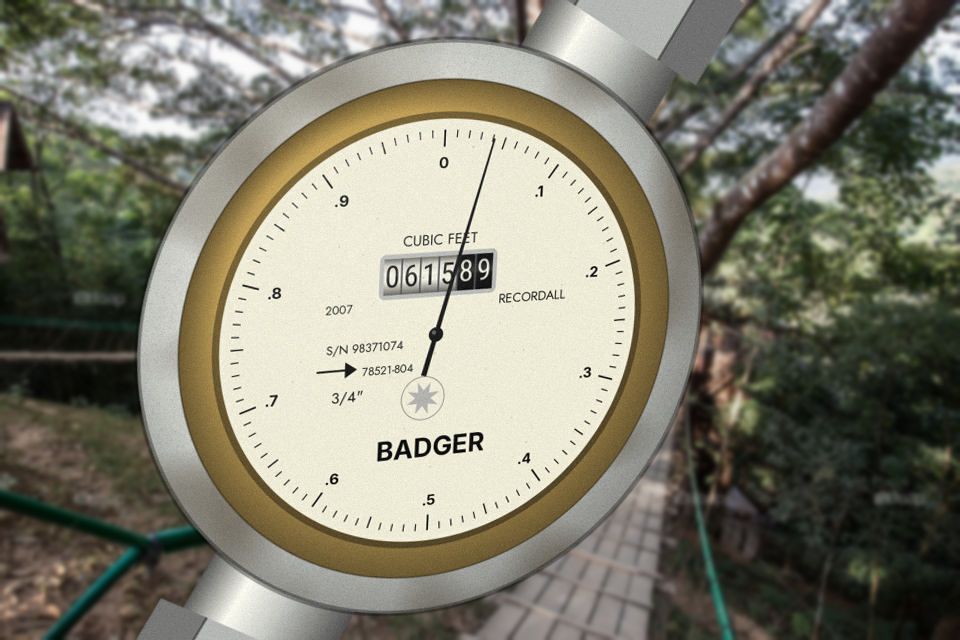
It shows value=61589.04 unit=ft³
